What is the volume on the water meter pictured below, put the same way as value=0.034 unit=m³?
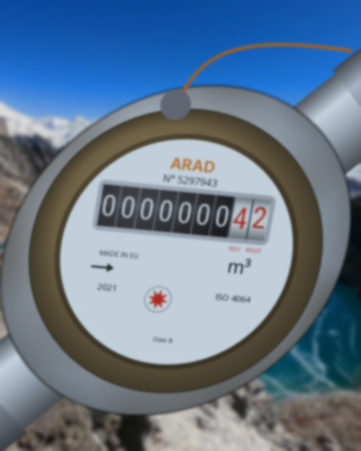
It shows value=0.42 unit=m³
